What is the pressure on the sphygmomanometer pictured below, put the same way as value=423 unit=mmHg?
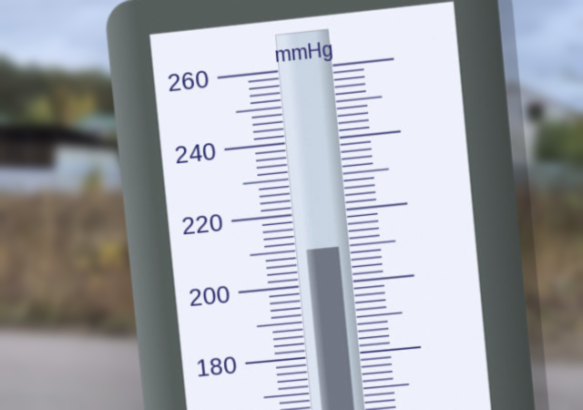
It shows value=210 unit=mmHg
